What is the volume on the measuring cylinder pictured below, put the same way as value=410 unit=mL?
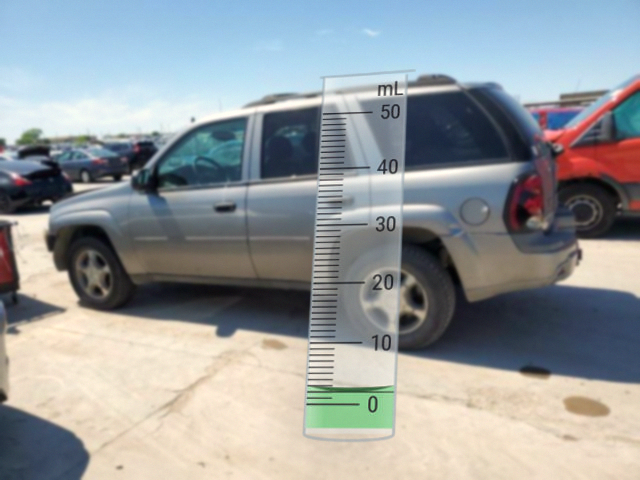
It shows value=2 unit=mL
